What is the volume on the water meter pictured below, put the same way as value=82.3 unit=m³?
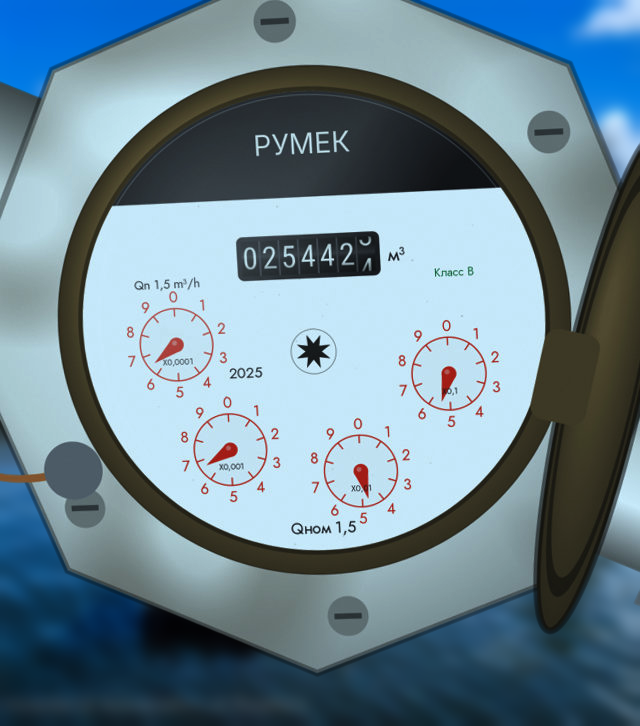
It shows value=254423.5466 unit=m³
